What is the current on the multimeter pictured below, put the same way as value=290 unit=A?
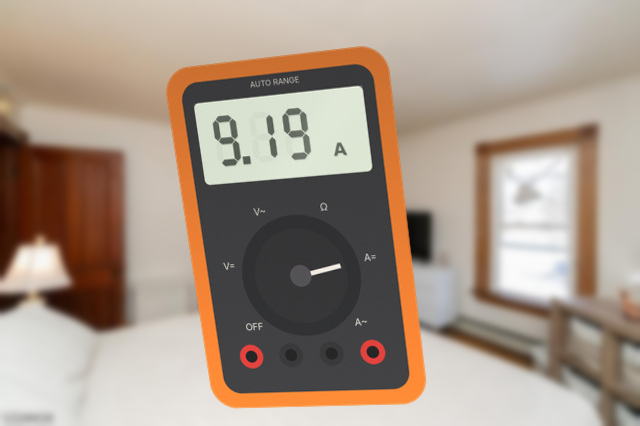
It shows value=9.19 unit=A
